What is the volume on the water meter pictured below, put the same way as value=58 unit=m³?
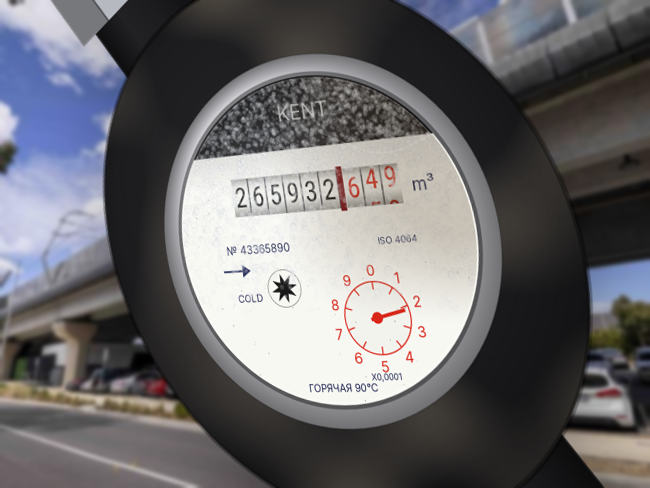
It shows value=265932.6492 unit=m³
